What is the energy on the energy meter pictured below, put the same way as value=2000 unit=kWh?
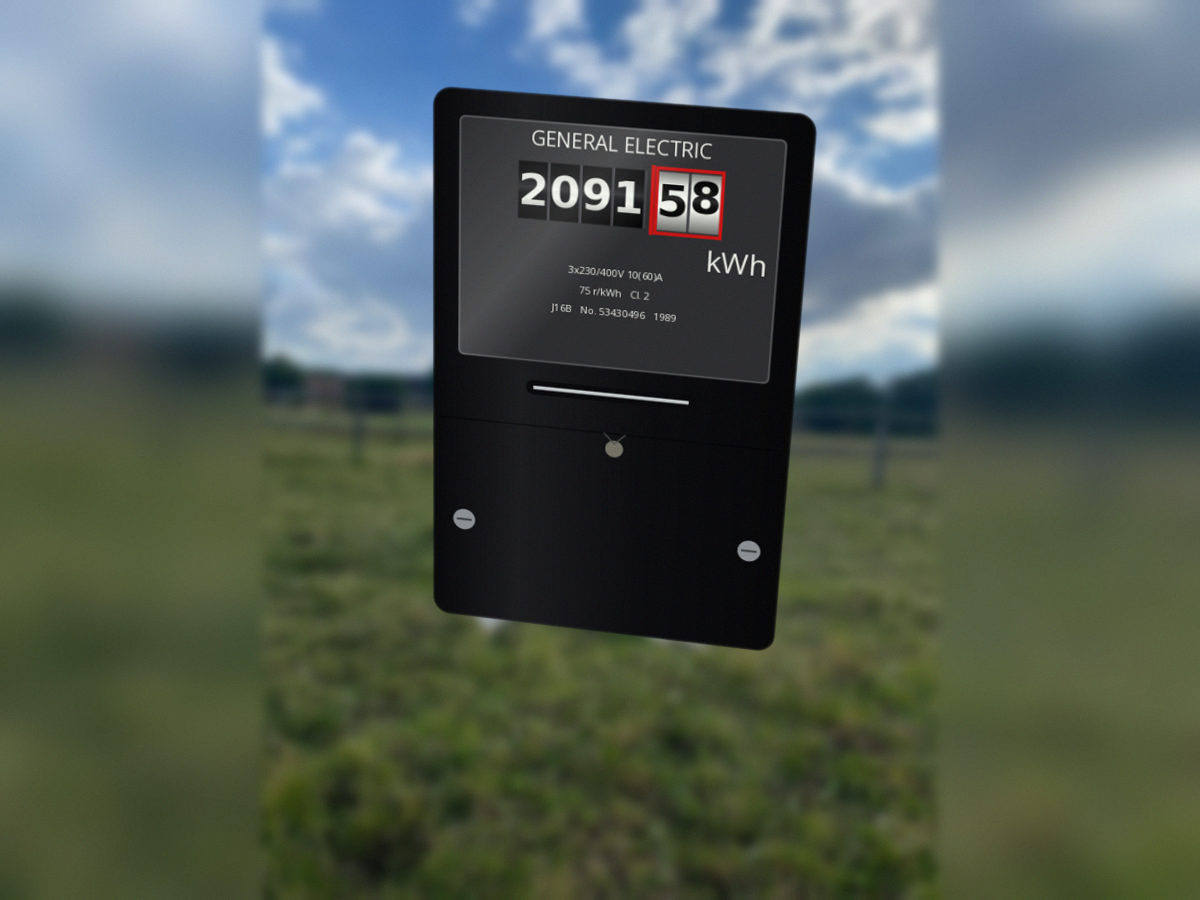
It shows value=2091.58 unit=kWh
